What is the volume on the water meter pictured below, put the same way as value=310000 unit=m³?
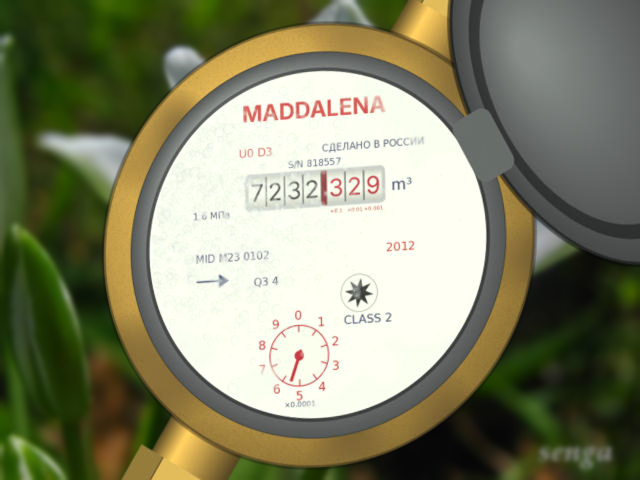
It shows value=7232.3295 unit=m³
